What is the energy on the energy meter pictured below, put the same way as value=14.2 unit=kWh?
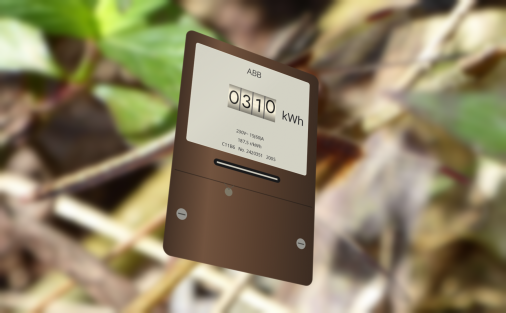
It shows value=310 unit=kWh
